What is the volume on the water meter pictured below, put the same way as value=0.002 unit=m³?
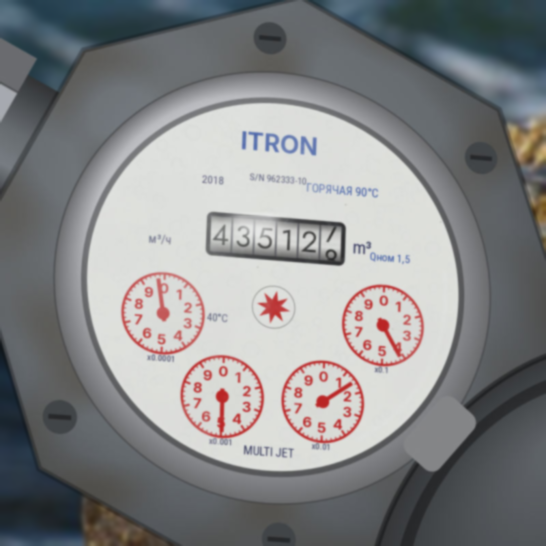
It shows value=435127.4149 unit=m³
